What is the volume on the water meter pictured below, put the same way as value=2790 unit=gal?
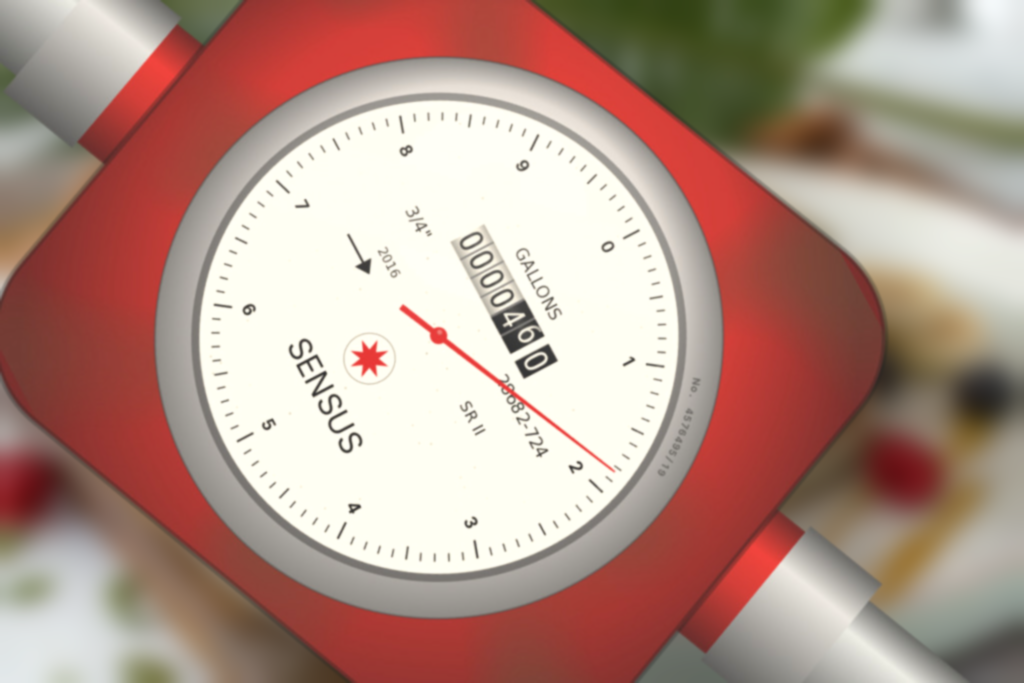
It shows value=461.8 unit=gal
